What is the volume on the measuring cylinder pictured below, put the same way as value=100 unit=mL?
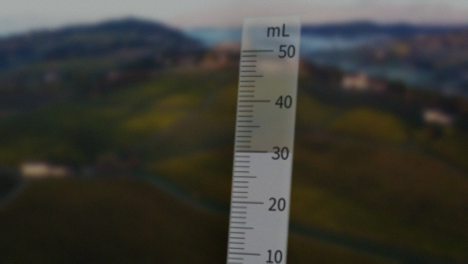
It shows value=30 unit=mL
